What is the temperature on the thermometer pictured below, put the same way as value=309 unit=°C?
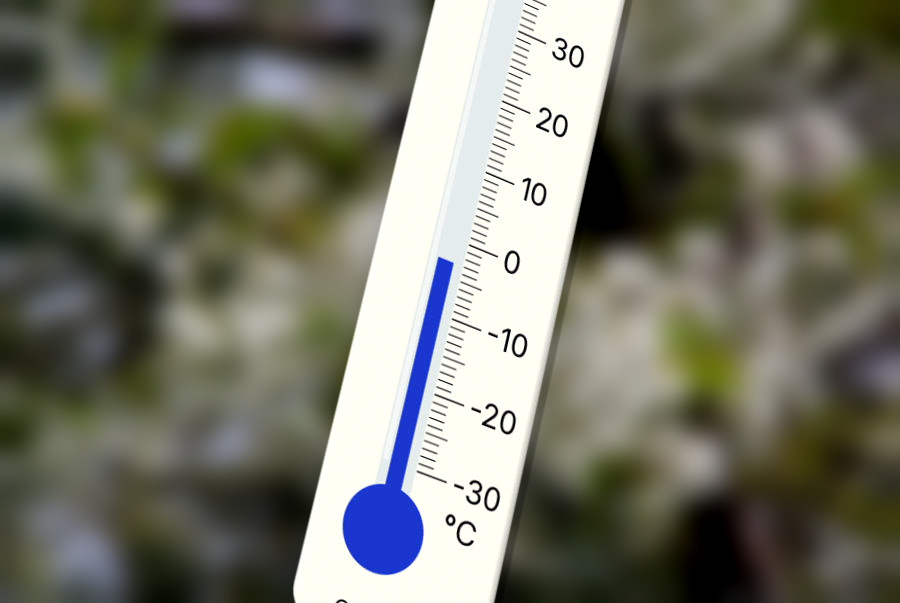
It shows value=-3 unit=°C
